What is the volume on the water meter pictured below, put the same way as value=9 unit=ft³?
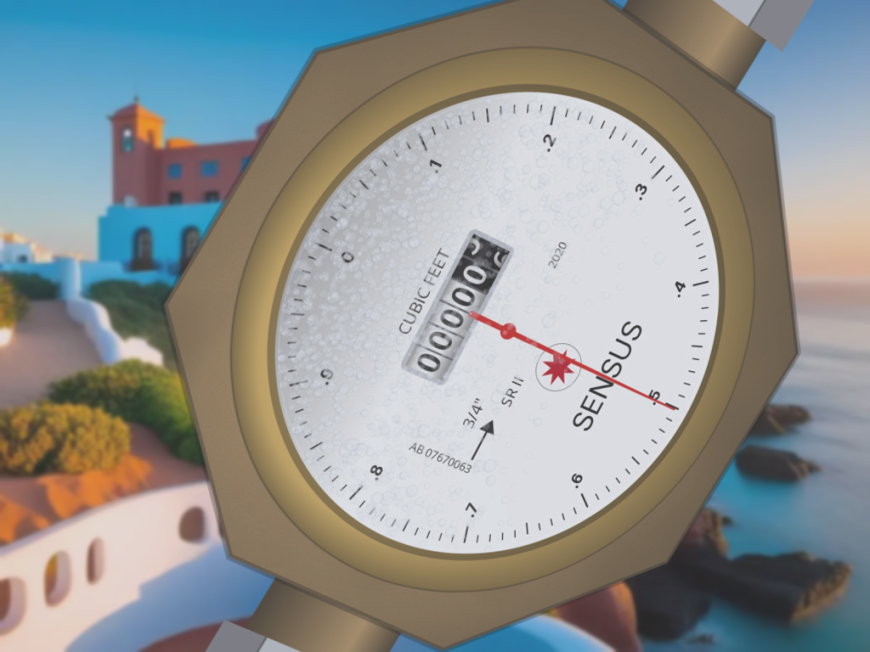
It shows value=5.50 unit=ft³
